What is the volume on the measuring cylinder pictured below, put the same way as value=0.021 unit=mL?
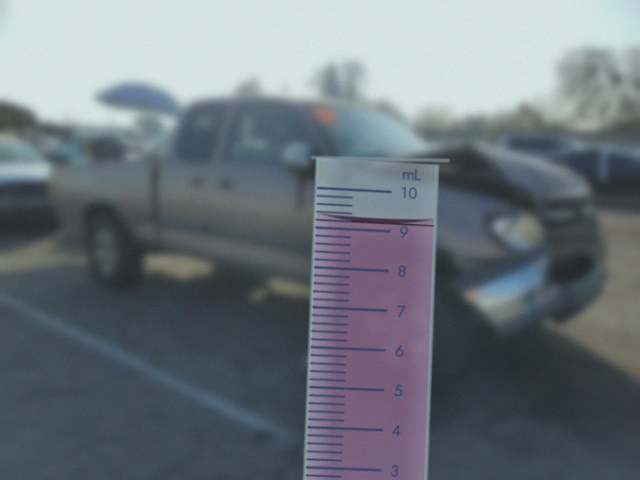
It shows value=9.2 unit=mL
